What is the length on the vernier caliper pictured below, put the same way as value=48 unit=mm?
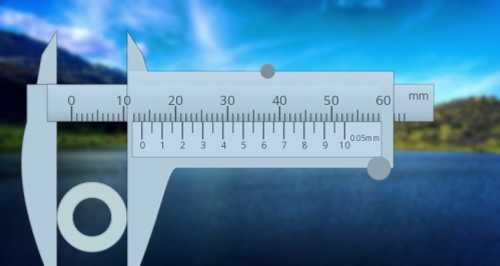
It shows value=13.5 unit=mm
